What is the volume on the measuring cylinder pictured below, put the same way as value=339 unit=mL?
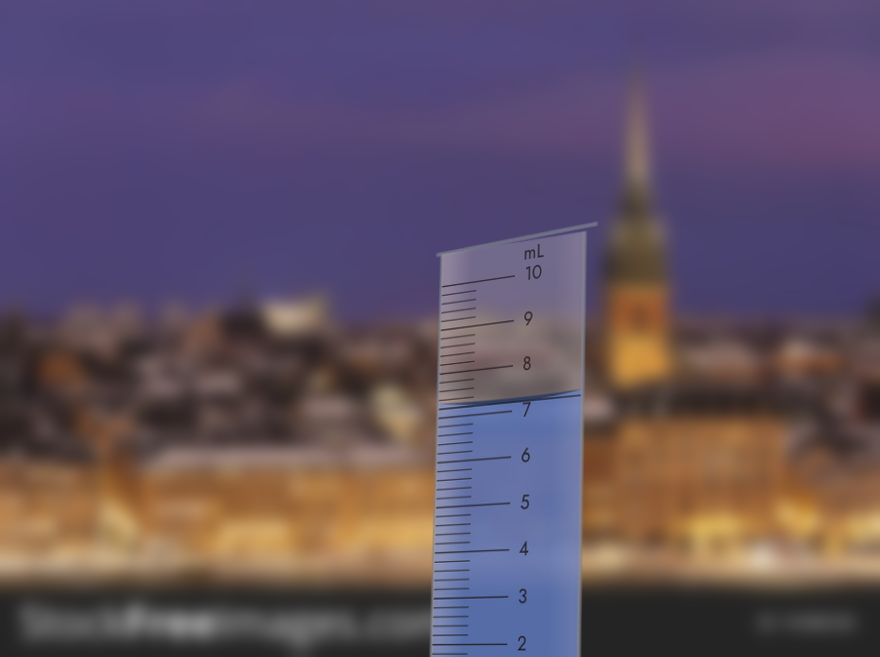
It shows value=7.2 unit=mL
